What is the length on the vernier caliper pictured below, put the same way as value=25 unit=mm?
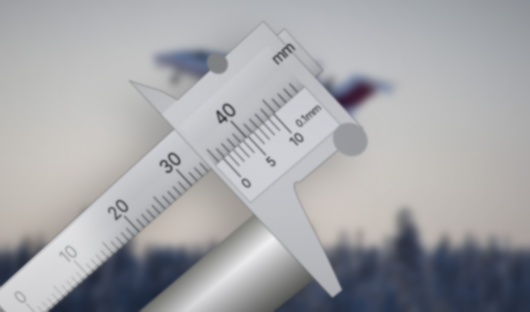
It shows value=35.8 unit=mm
